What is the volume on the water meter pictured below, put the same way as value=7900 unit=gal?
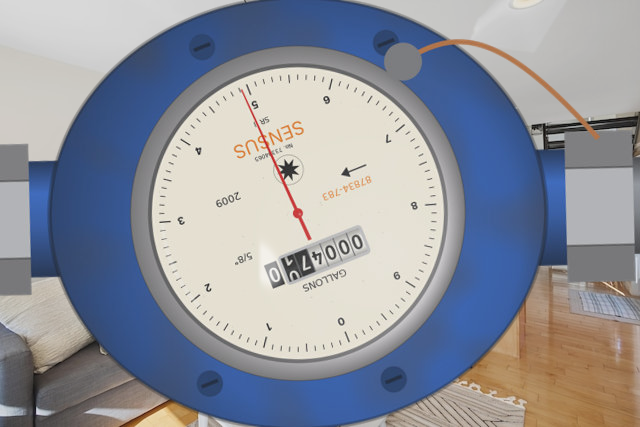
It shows value=4704.9 unit=gal
